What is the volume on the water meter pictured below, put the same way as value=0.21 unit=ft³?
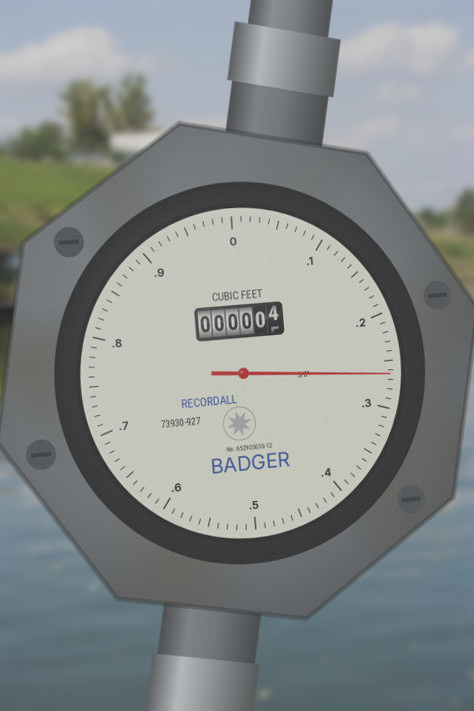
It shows value=4.26 unit=ft³
